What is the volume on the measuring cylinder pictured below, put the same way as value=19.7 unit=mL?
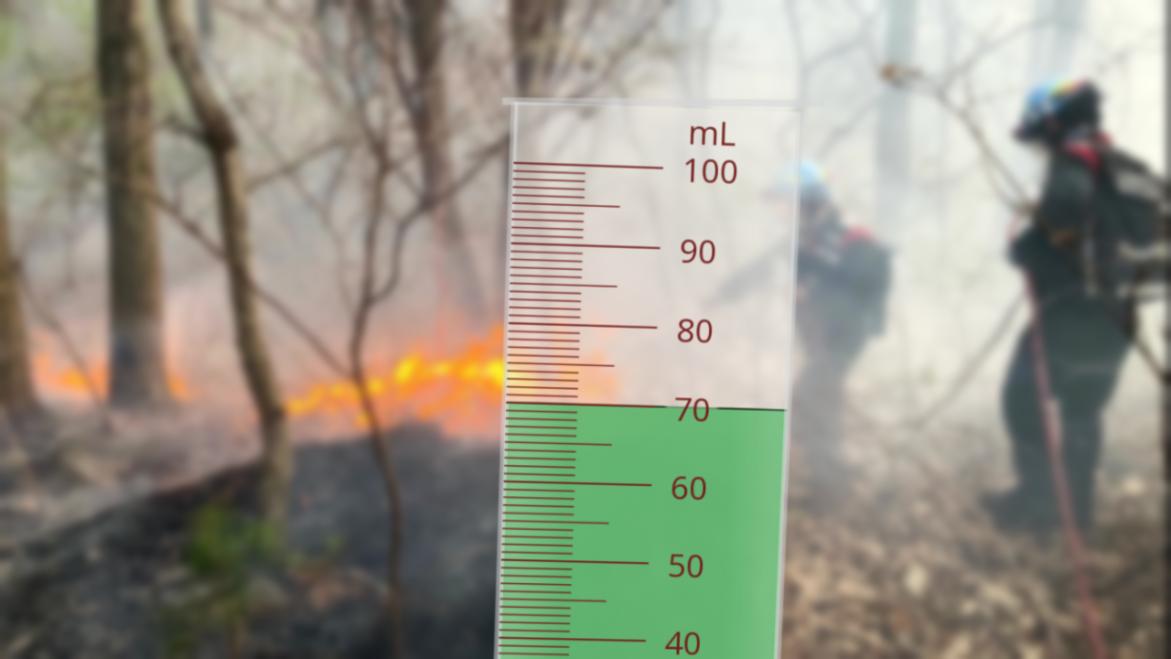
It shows value=70 unit=mL
